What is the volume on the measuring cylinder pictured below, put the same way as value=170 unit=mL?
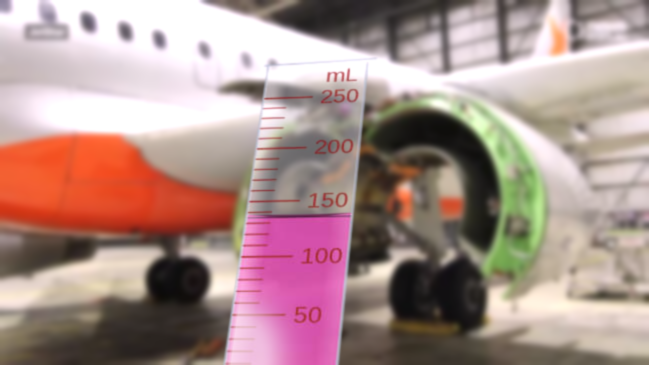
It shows value=135 unit=mL
